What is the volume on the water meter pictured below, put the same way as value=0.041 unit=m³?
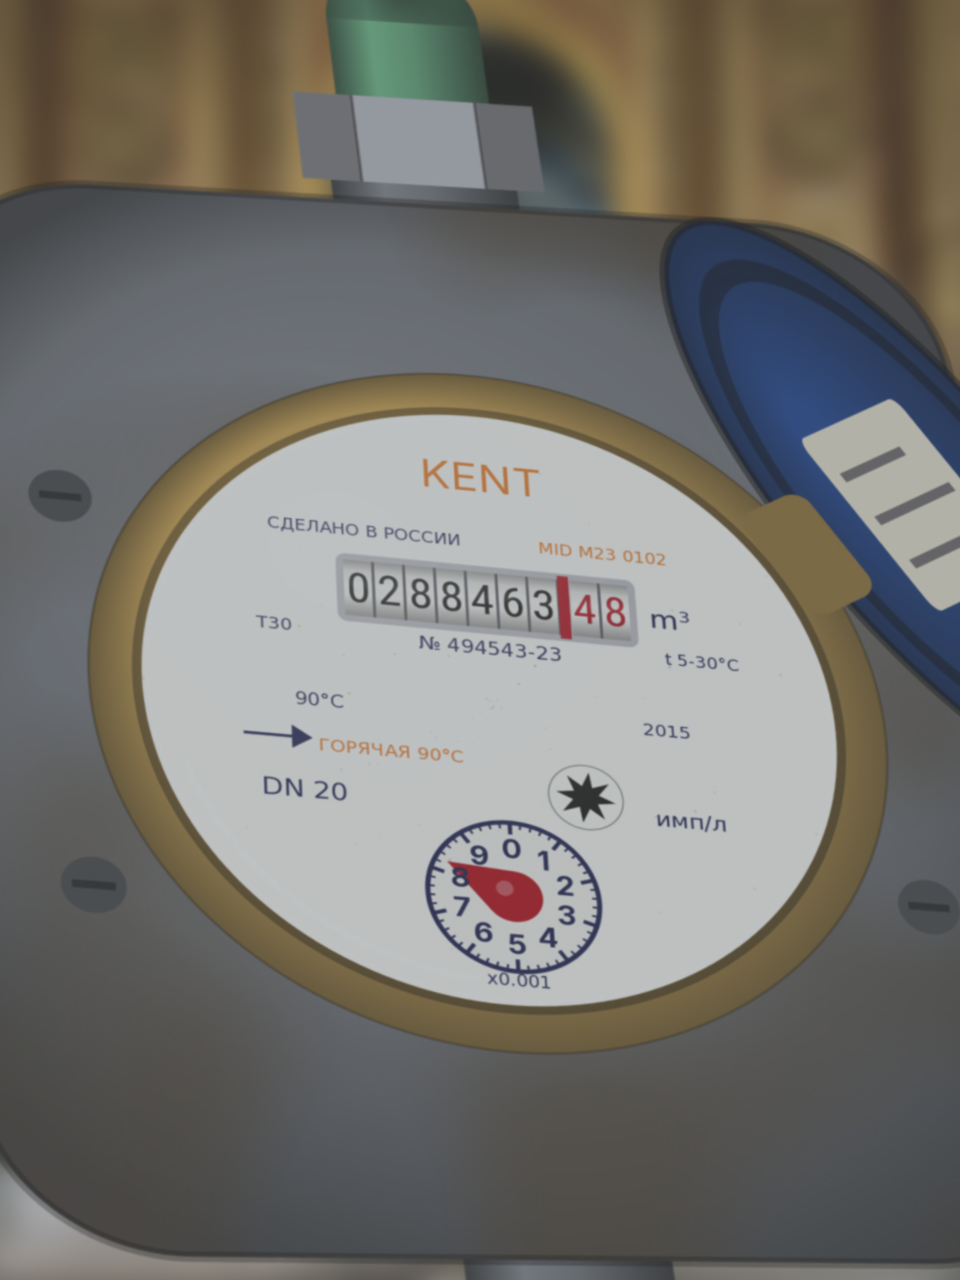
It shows value=288463.488 unit=m³
